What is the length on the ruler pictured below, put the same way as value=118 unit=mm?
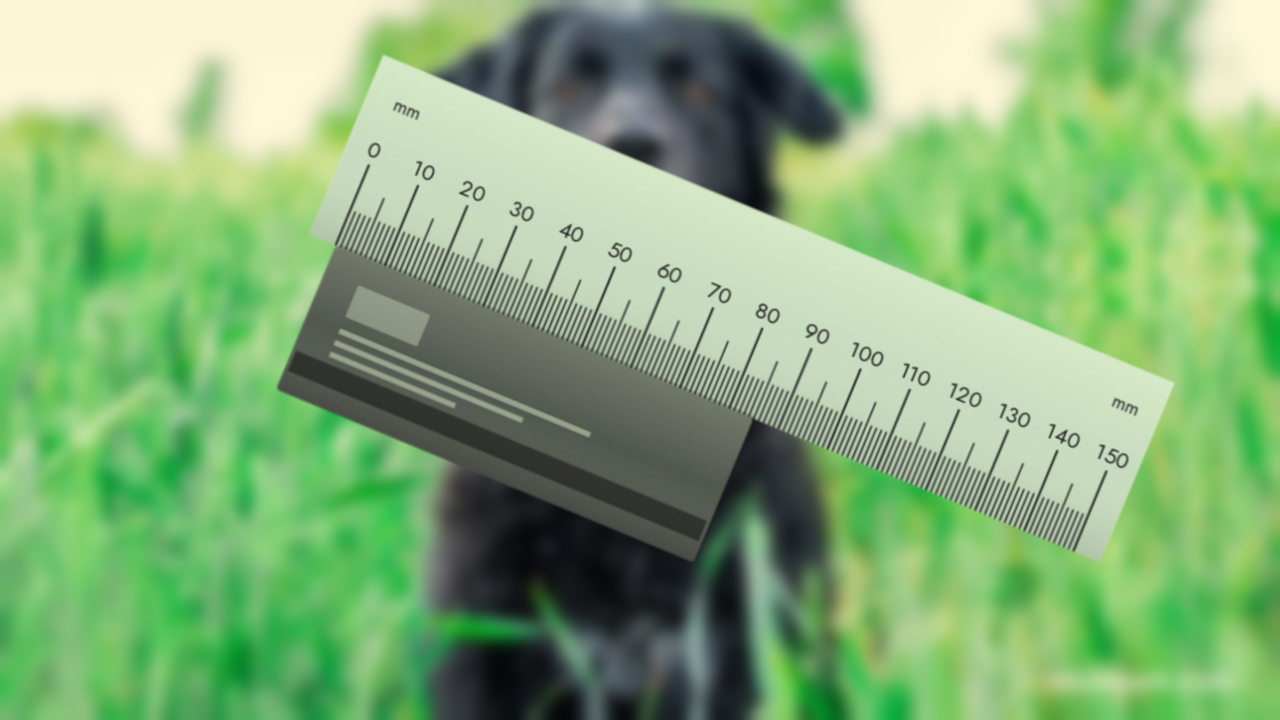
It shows value=85 unit=mm
